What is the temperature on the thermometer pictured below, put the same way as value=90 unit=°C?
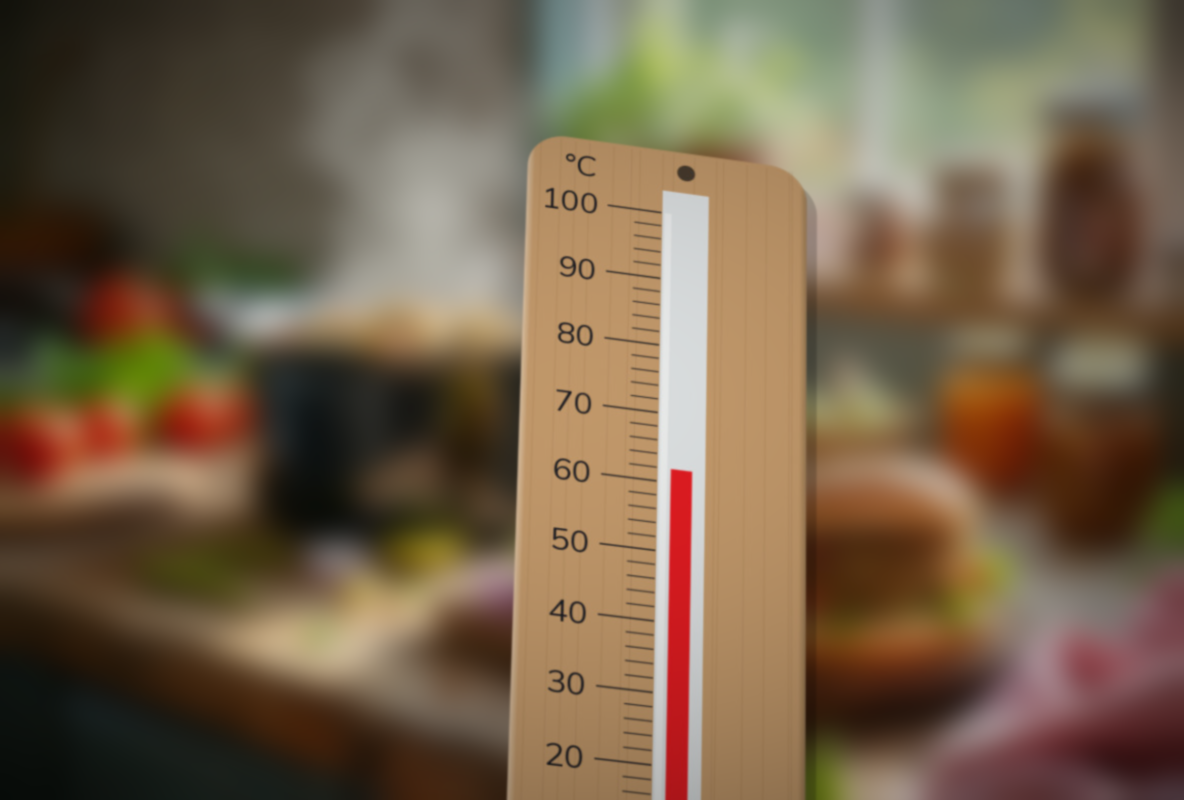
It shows value=62 unit=°C
